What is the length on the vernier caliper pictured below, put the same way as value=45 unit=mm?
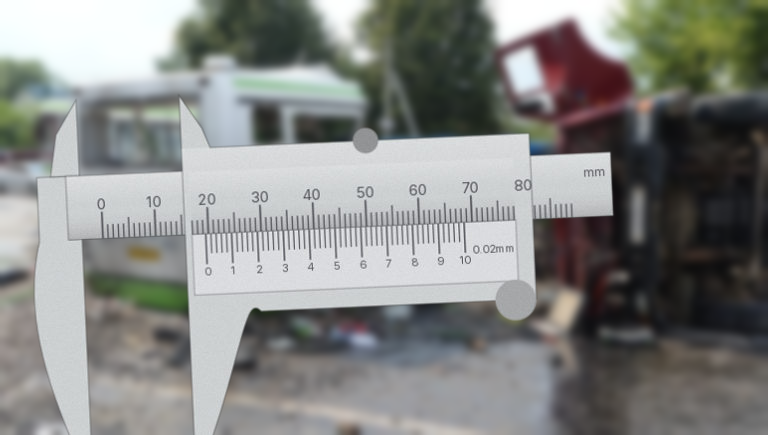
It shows value=19.5 unit=mm
